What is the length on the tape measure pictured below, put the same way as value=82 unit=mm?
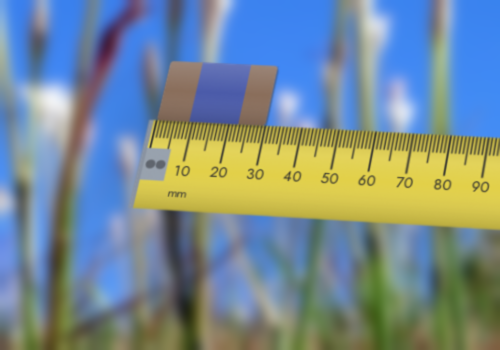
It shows value=30 unit=mm
